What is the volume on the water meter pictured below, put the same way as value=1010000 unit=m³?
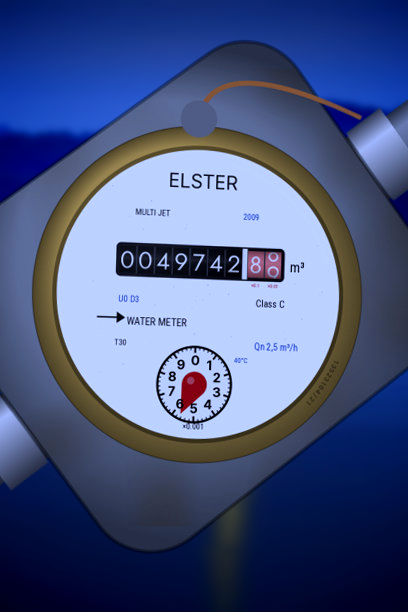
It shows value=49742.885 unit=m³
